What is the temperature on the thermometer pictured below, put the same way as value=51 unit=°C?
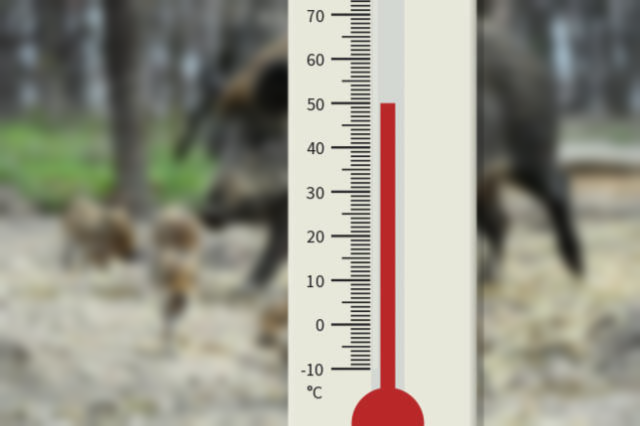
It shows value=50 unit=°C
